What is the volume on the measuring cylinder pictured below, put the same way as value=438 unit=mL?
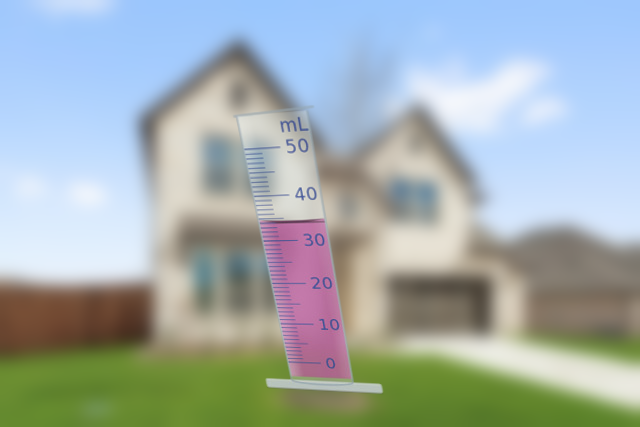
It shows value=34 unit=mL
